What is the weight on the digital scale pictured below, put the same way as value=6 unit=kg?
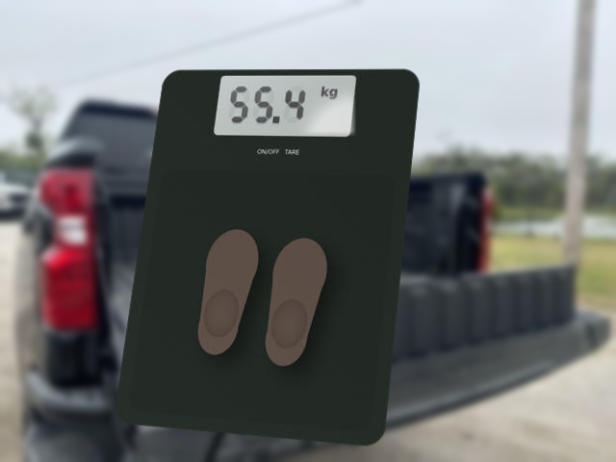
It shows value=55.4 unit=kg
